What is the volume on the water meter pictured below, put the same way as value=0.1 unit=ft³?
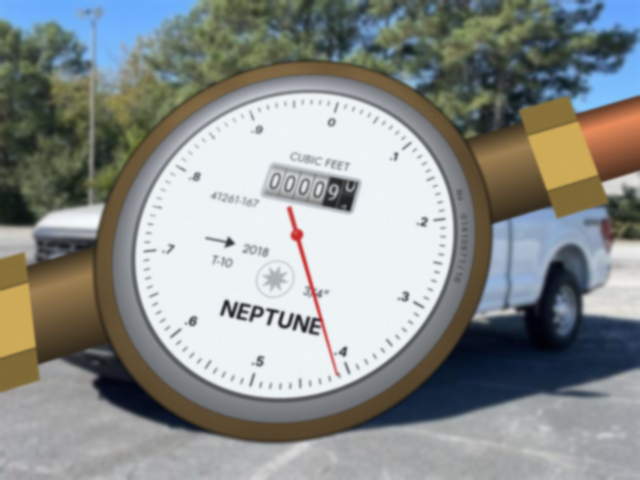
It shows value=90.41 unit=ft³
